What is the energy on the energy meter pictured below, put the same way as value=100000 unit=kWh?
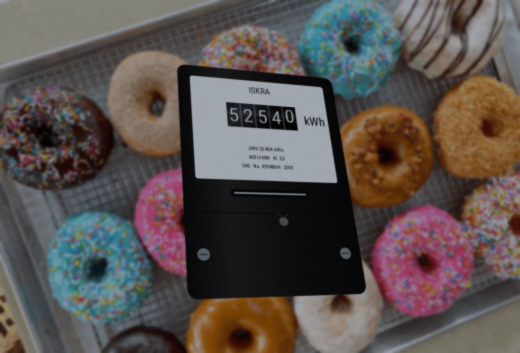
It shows value=52540 unit=kWh
